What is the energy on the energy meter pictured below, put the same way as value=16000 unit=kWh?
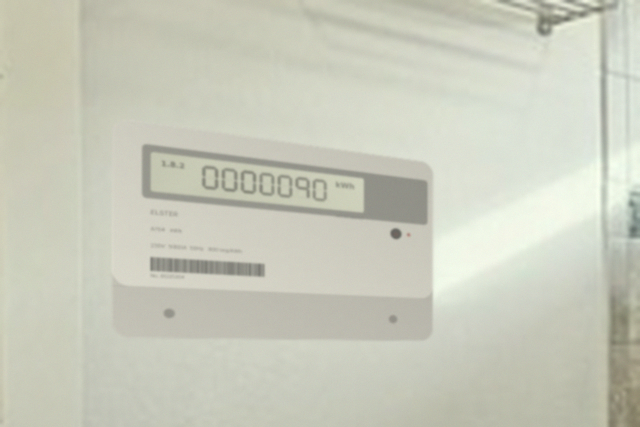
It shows value=90 unit=kWh
